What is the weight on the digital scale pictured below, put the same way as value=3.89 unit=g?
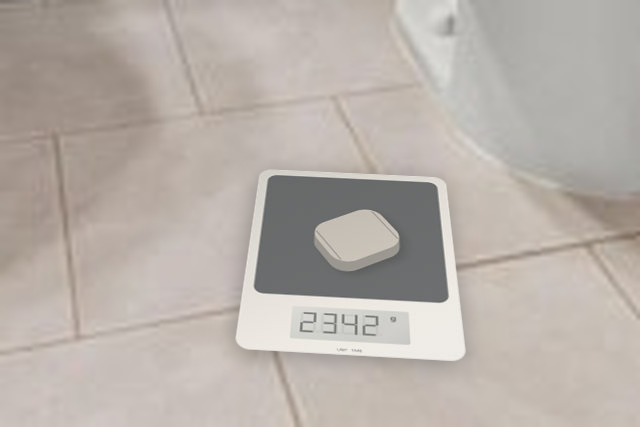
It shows value=2342 unit=g
